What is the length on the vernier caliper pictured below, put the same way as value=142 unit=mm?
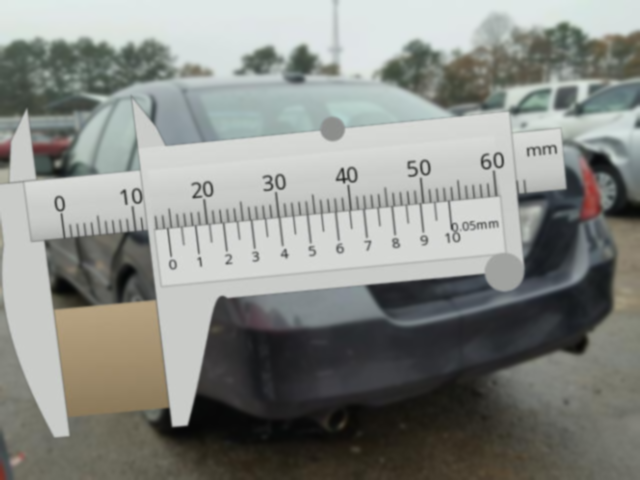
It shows value=14.5 unit=mm
